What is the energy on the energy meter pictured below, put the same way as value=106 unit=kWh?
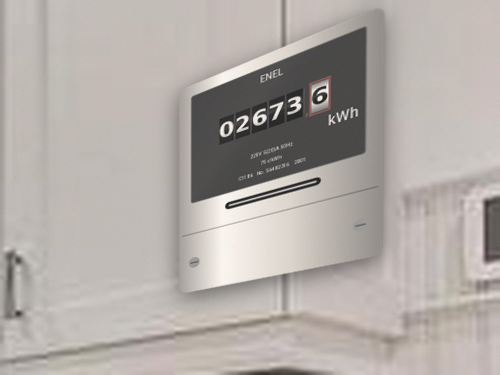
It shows value=2673.6 unit=kWh
